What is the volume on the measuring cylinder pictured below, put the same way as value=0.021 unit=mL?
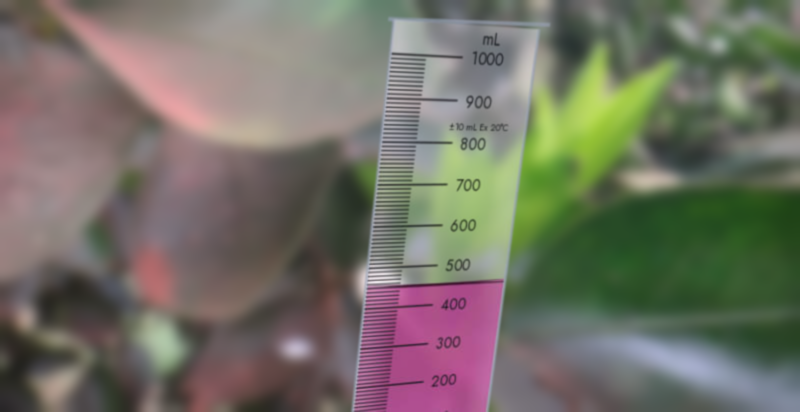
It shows value=450 unit=mL
